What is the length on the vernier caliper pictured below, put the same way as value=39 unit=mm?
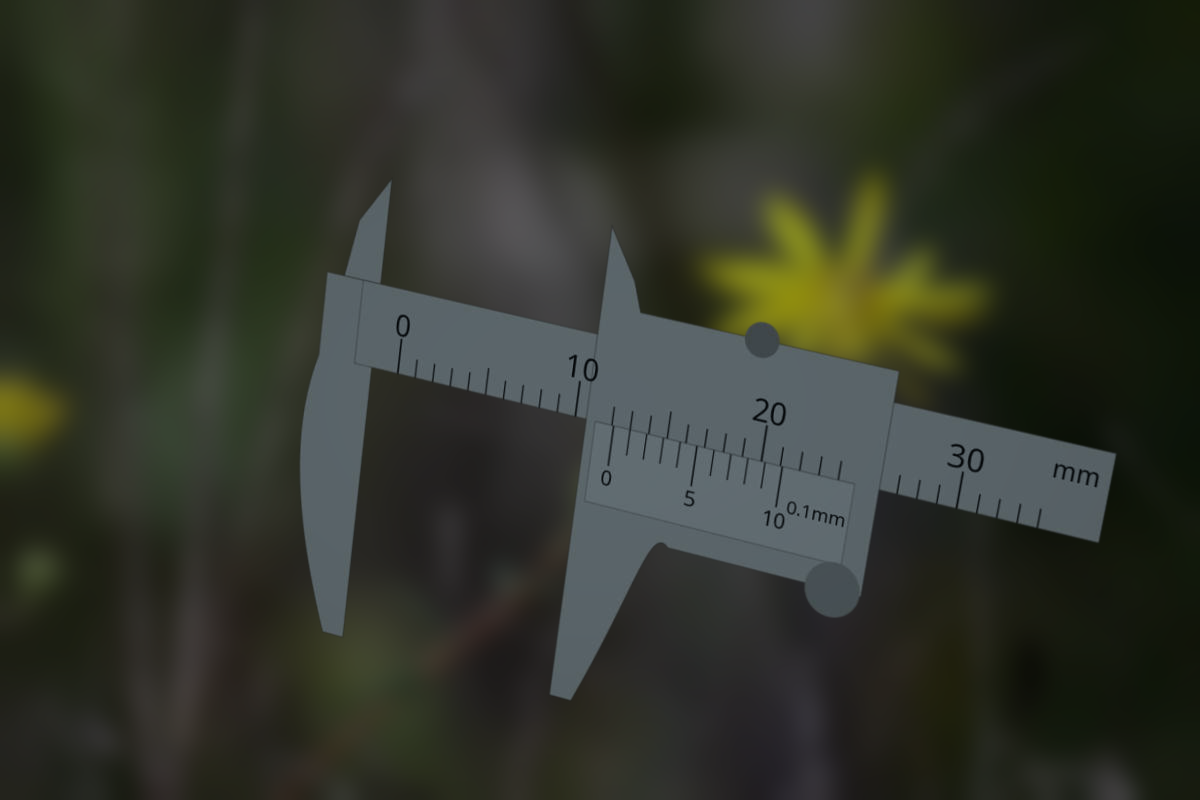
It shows value=12.1 unit=mm
